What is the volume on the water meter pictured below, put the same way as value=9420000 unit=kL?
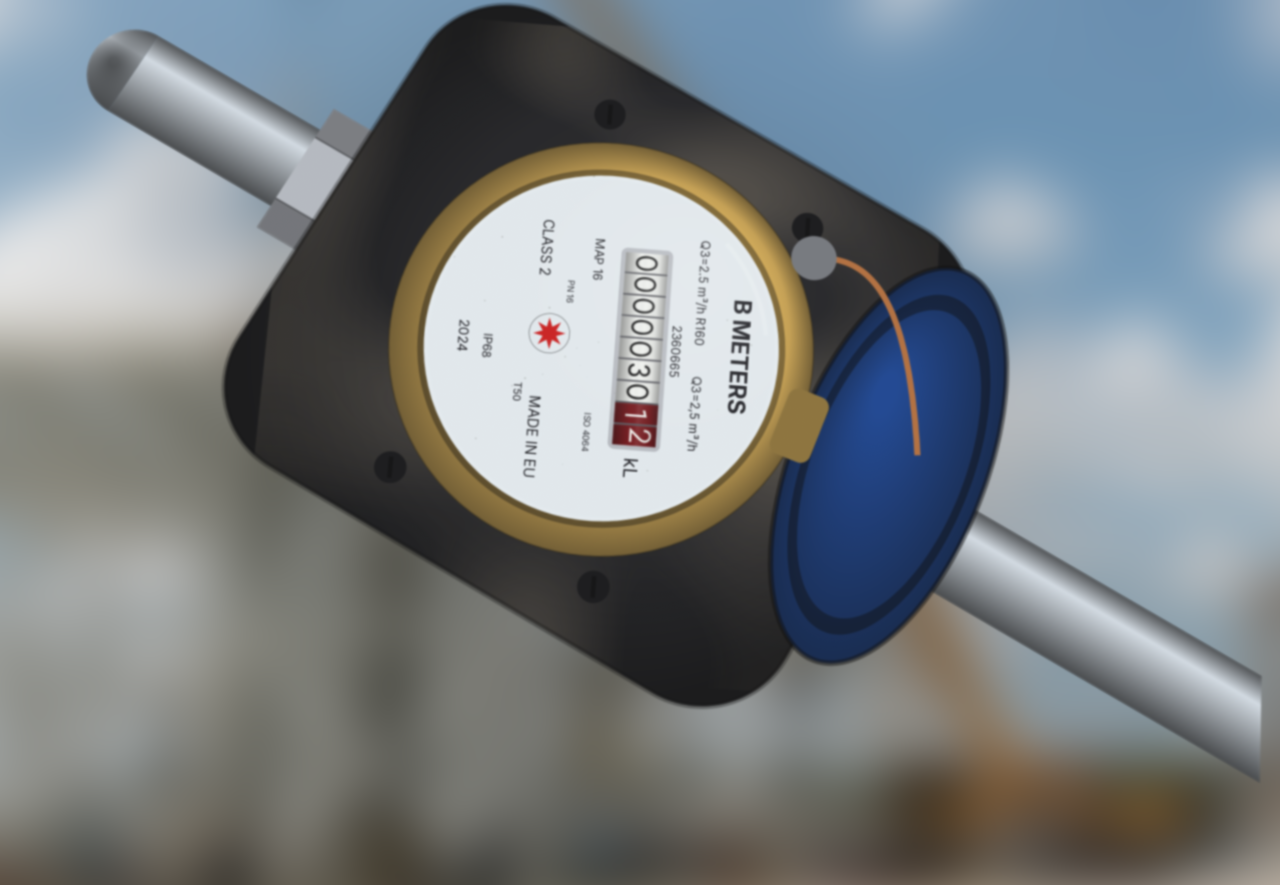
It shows value=30.12 unit=kL
